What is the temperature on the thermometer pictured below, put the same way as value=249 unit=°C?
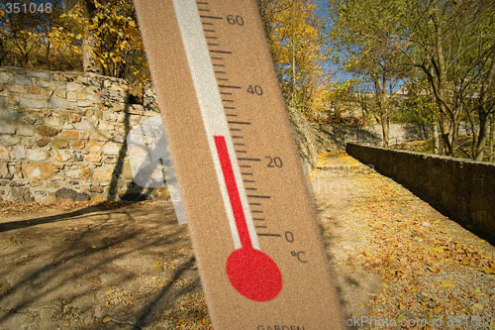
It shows value=26 unit=°C
